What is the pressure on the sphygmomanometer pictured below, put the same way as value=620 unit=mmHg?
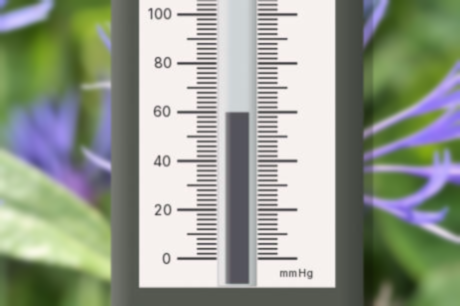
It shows value=60 unit=mmHg
